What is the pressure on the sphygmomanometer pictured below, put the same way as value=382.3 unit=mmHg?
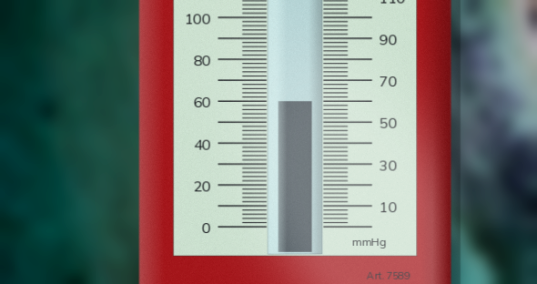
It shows value=60 unit=mmHg
